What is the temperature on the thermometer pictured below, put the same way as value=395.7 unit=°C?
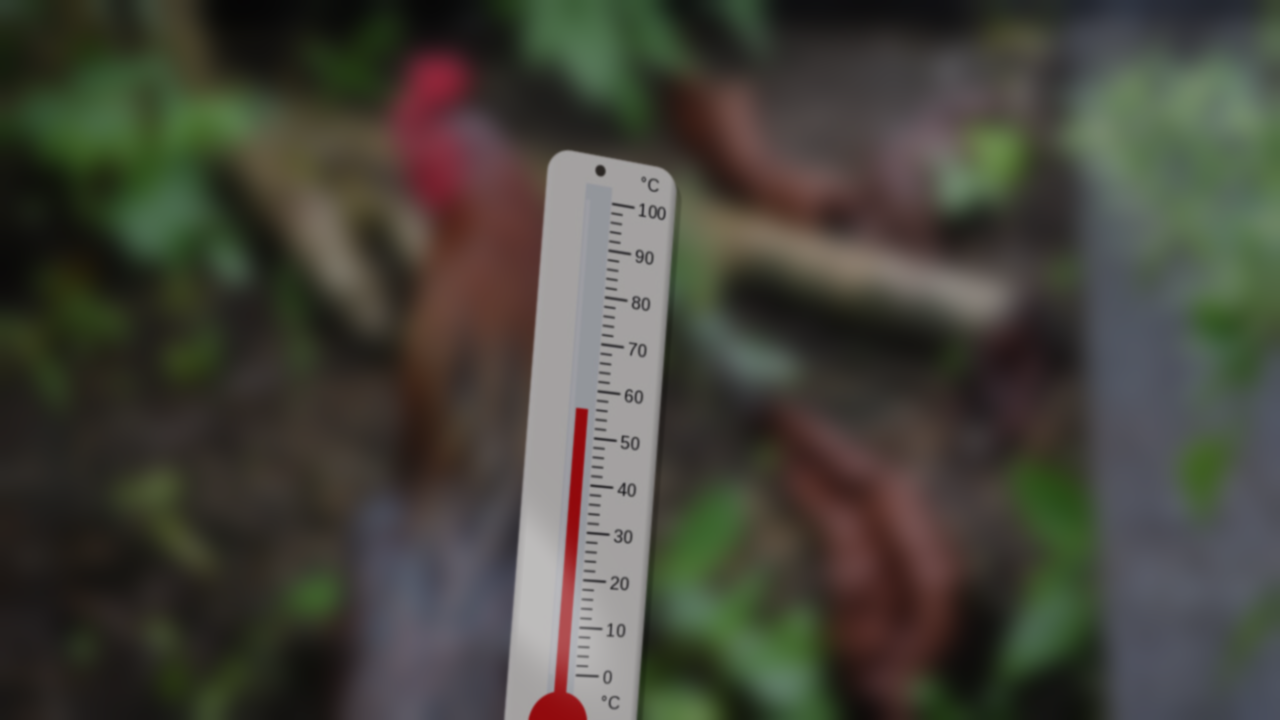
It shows value=56 unit=°C
